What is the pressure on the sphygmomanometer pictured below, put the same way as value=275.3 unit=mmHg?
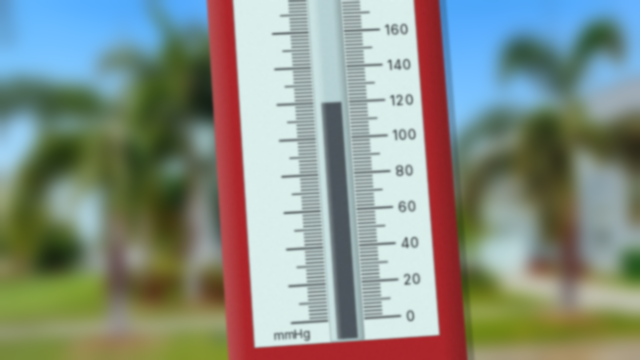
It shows value=120 unit=mmHg
